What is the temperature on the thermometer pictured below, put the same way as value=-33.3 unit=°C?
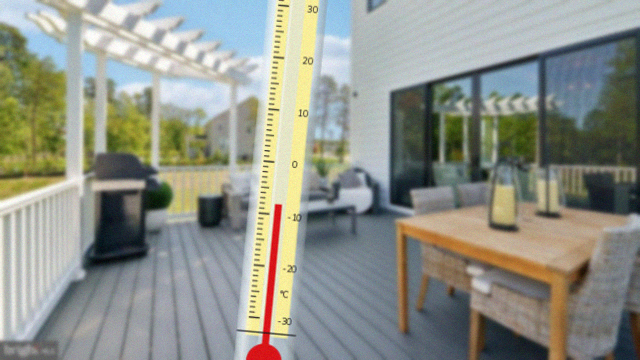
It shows value=-8 unit=°C
